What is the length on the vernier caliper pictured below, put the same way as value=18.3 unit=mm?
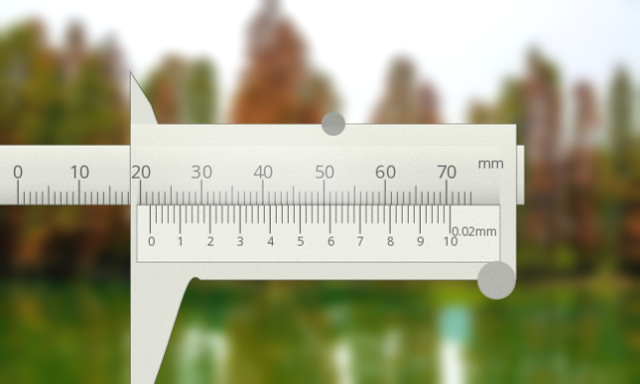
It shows value=21.6 unit=mm
